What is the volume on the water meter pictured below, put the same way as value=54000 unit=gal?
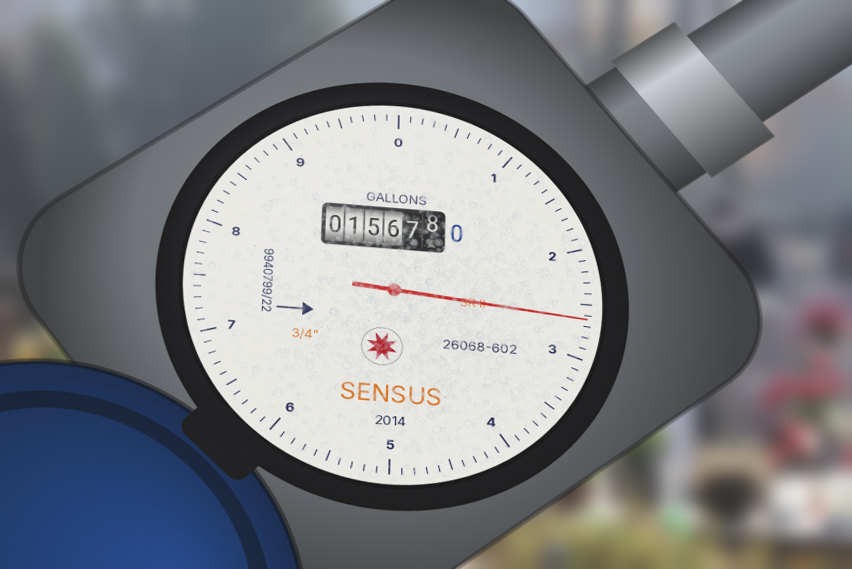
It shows value=156782.6 unit=gal
